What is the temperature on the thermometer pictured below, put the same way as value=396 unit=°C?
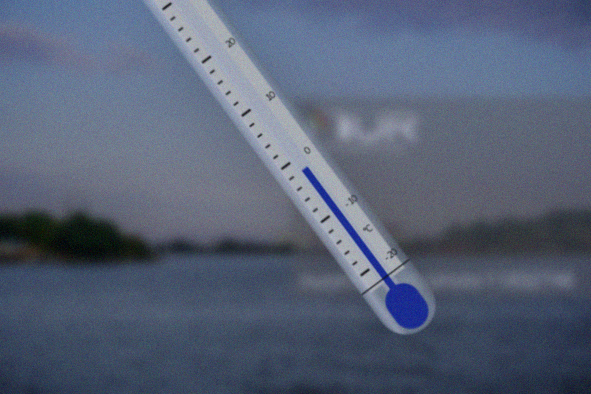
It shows value=-2 unit=°C
